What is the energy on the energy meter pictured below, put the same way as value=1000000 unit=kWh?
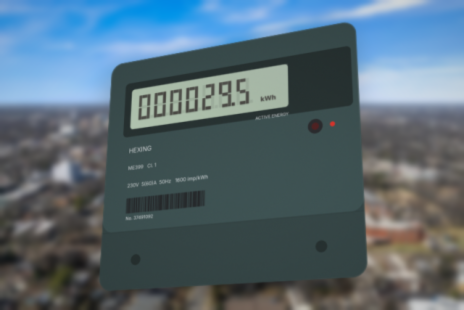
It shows value=29.5 unit=kWh
